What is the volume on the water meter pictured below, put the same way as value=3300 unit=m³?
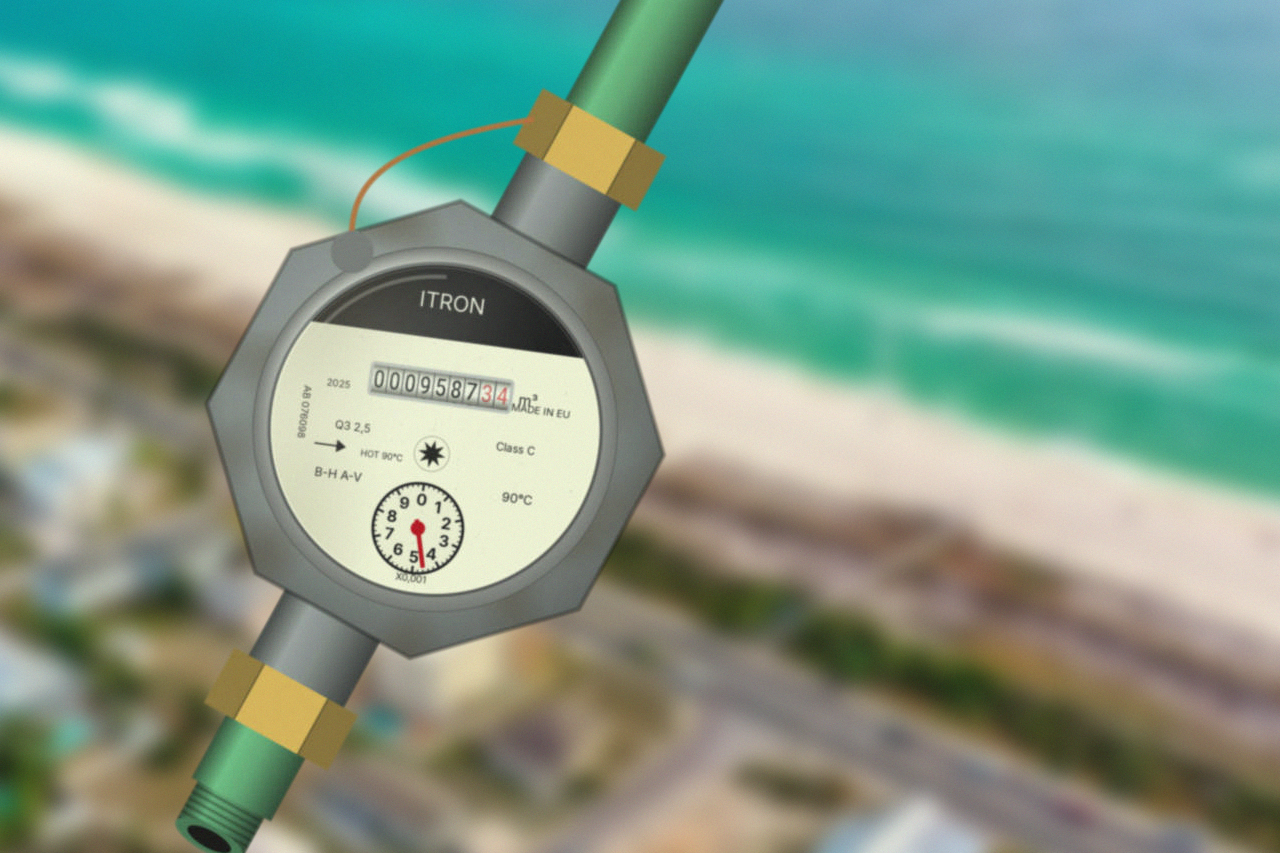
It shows value=9587.344 unit=m³
